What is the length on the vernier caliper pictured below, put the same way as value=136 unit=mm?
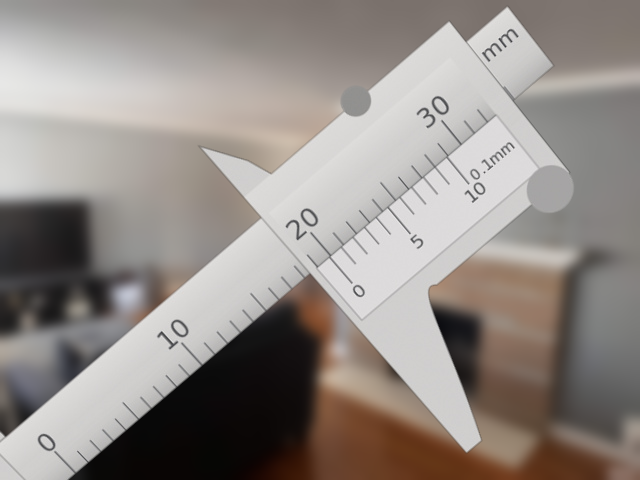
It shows value=19.9 unit=mm
